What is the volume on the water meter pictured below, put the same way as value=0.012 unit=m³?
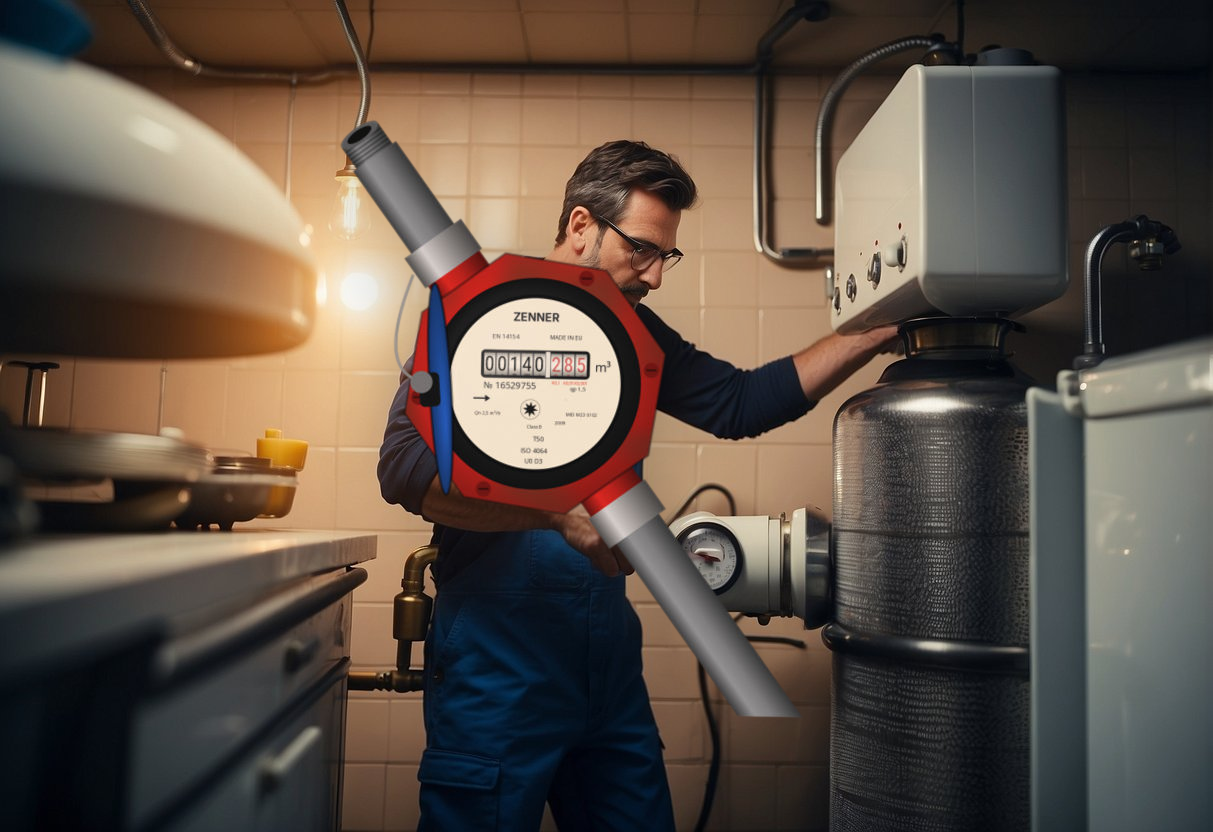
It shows value=140.285 unit=m³
